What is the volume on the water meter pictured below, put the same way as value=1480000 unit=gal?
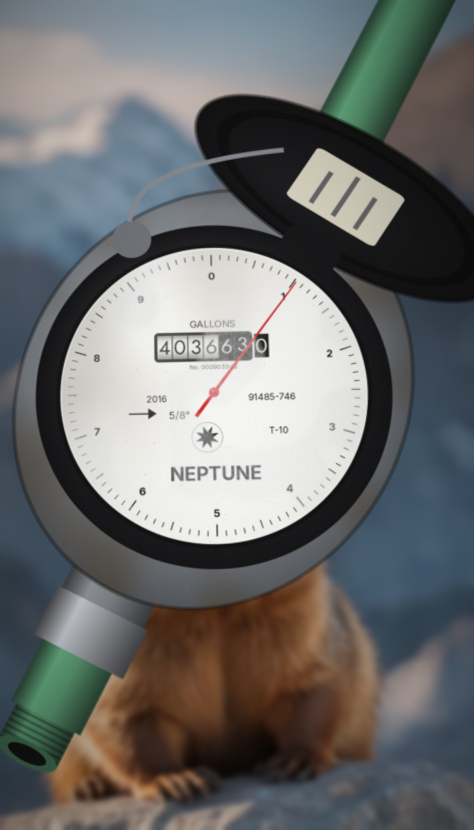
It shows value=4036631.0 unit=gal
